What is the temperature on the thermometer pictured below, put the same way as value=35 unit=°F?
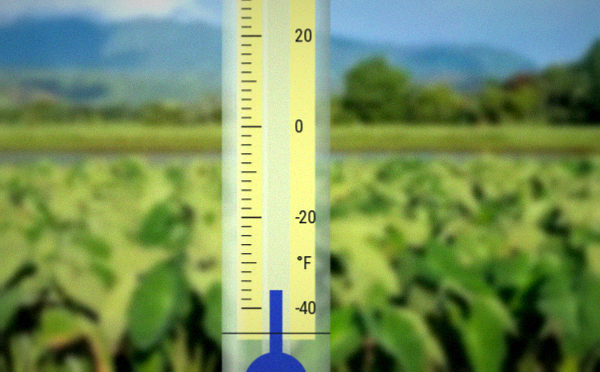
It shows value=-36 unit=°F
